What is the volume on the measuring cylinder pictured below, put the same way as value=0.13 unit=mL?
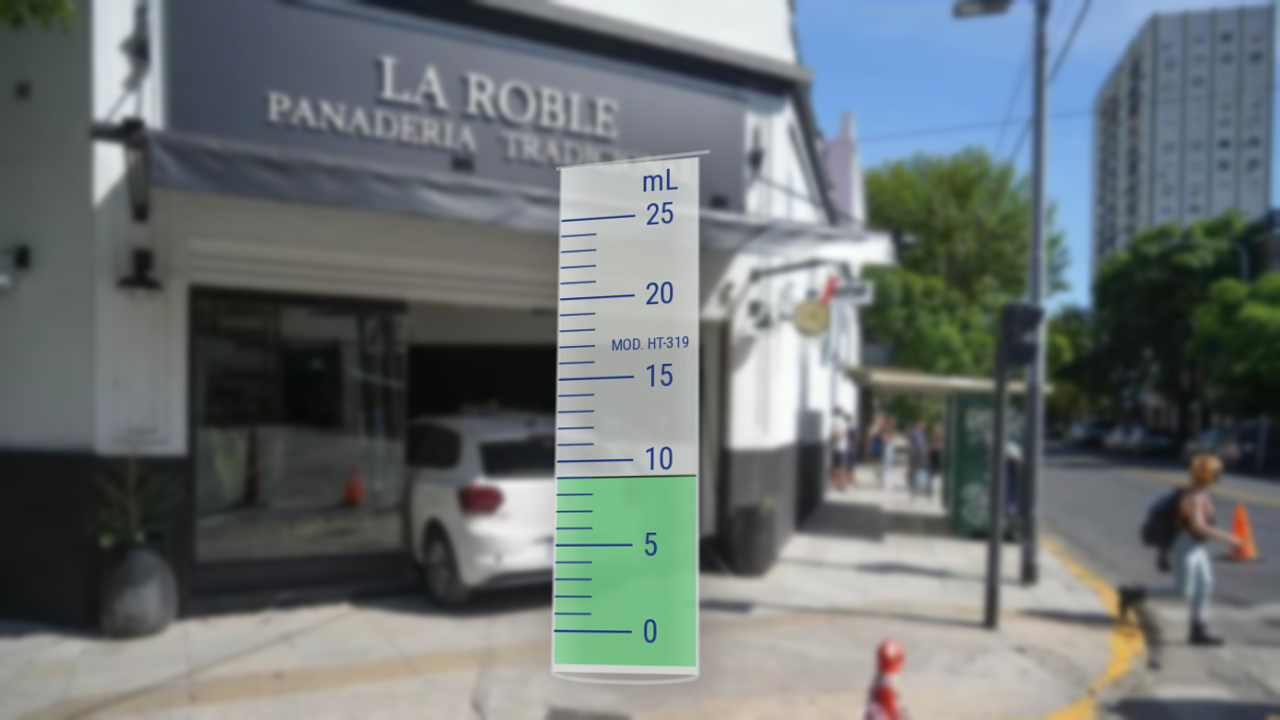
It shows value=9 unit=mL
